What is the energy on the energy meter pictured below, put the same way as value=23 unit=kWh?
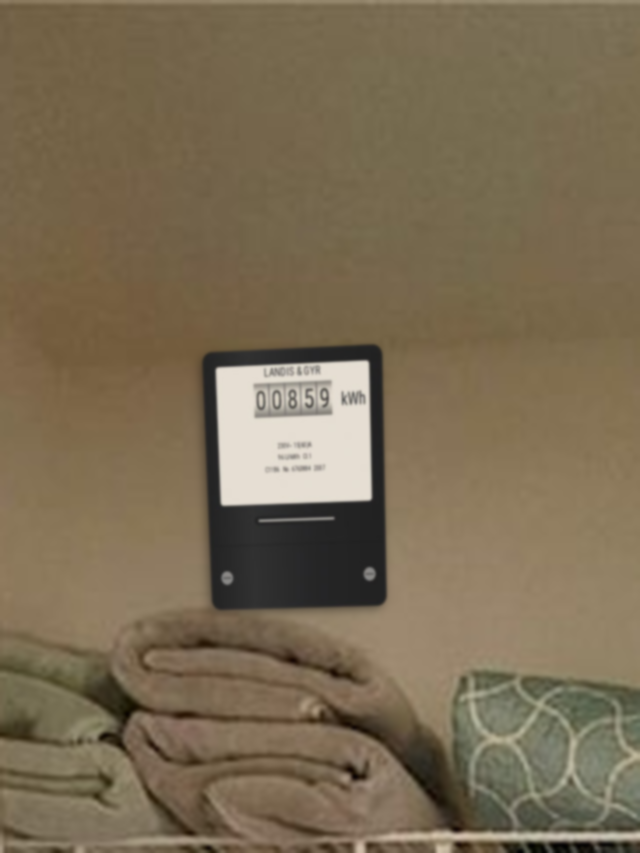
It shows value=859 unit=kWh
